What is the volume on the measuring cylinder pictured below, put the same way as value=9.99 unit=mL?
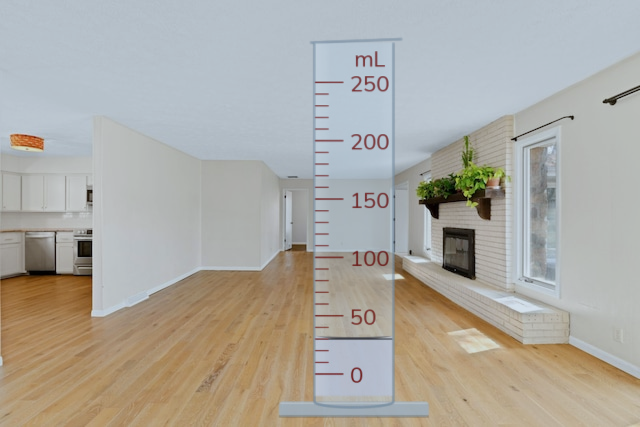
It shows value=30 unit=mL
